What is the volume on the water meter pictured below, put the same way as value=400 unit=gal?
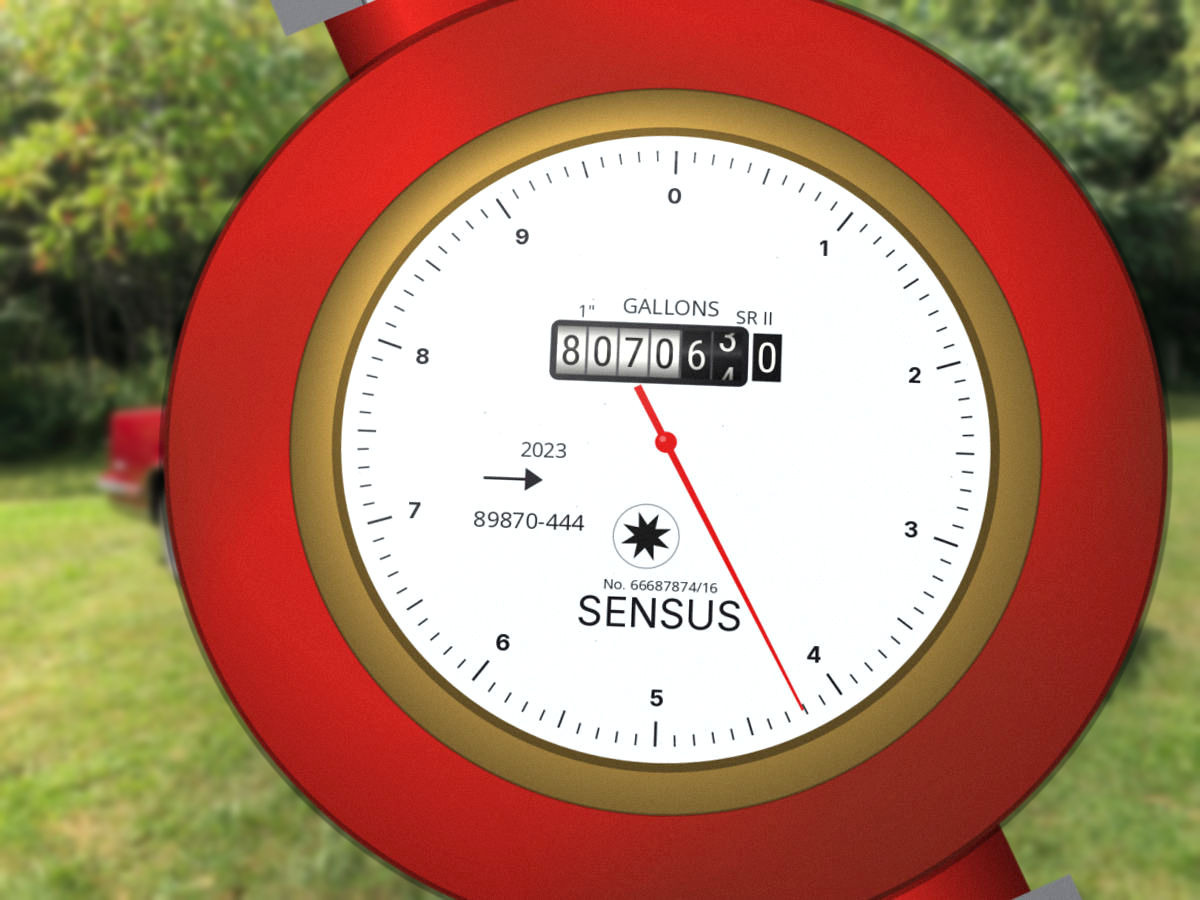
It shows value=8070634.2 unit=gal
